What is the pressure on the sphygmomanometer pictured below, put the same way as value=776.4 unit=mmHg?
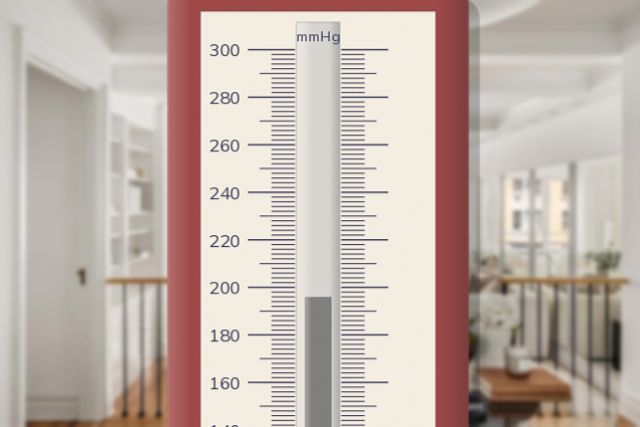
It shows value=196 unit=mmHg
